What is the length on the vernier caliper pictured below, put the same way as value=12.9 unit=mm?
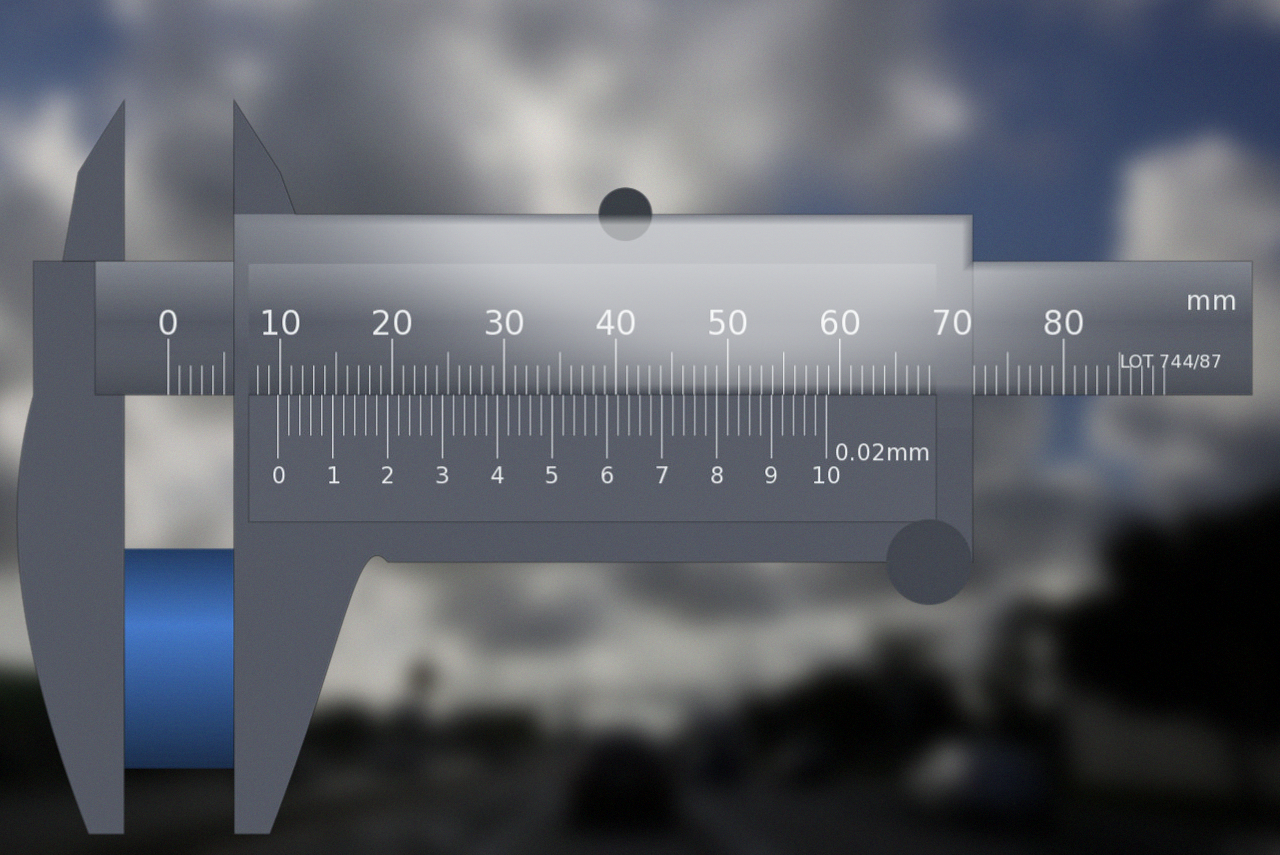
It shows value=9.8 unit=mm
